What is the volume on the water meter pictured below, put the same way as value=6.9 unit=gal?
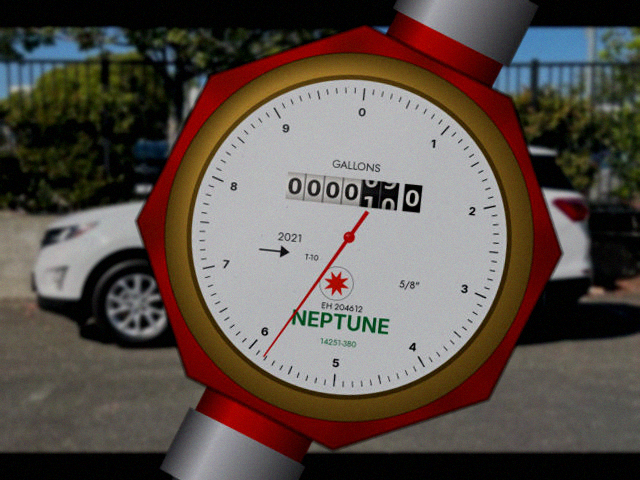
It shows value=95.8 unit=gal
